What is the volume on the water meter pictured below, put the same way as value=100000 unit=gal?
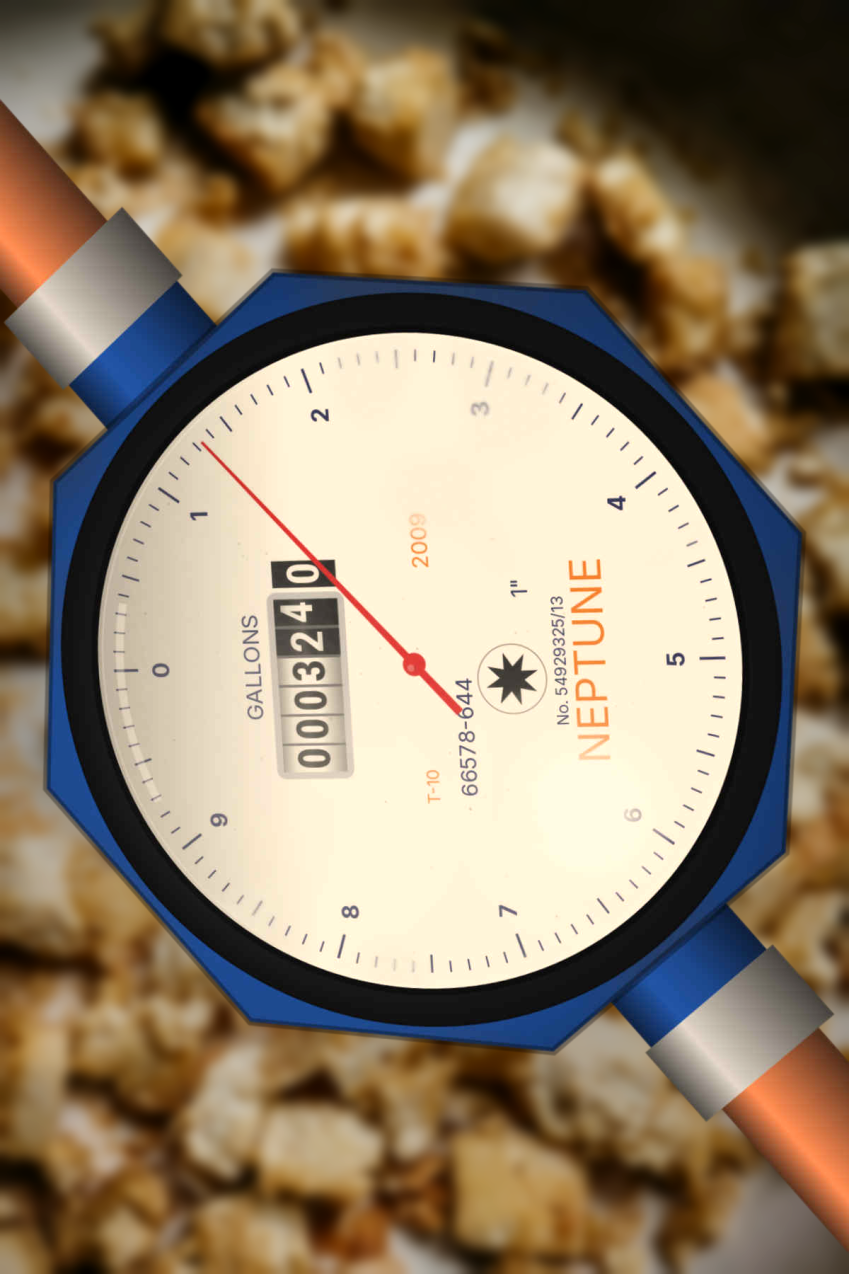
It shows value=3241.3 unit=gal
